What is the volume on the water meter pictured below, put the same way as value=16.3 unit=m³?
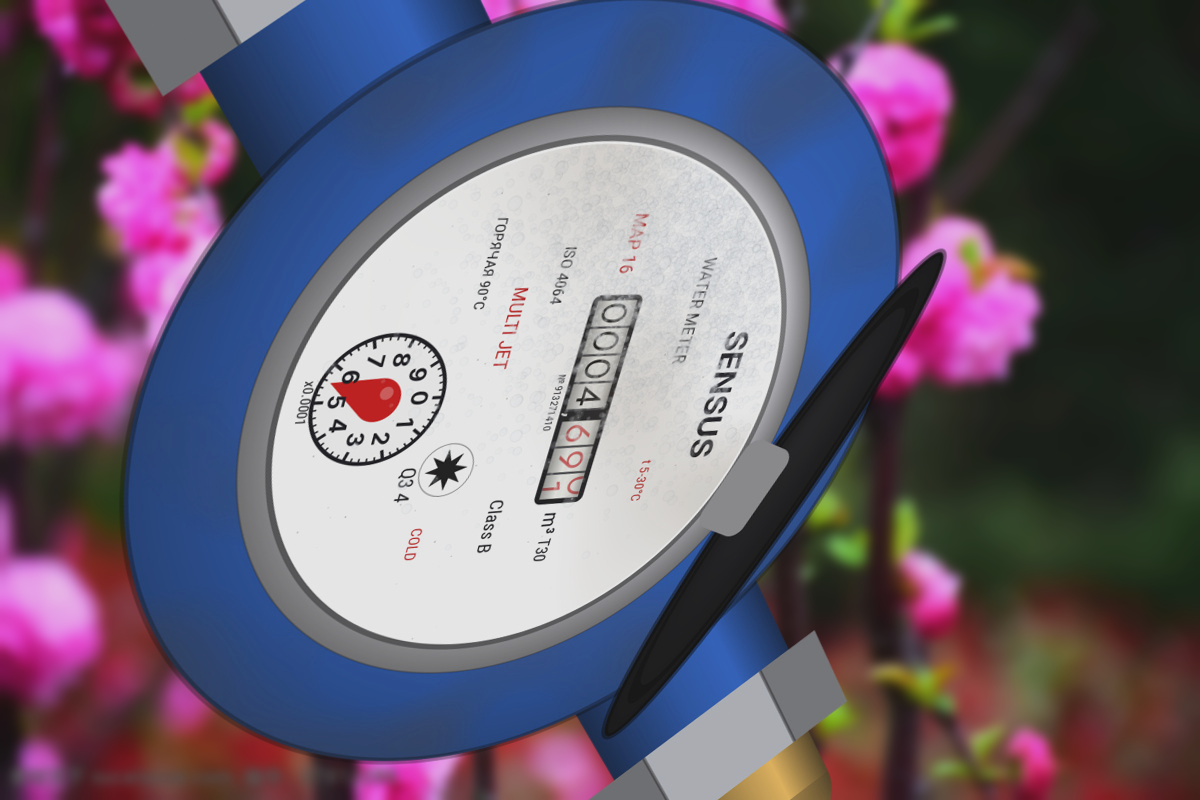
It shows value=4.6905 unit=m³
